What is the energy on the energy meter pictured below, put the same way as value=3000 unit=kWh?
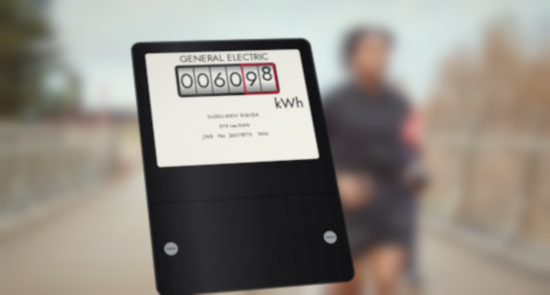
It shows value=60.98 unit=kWh
